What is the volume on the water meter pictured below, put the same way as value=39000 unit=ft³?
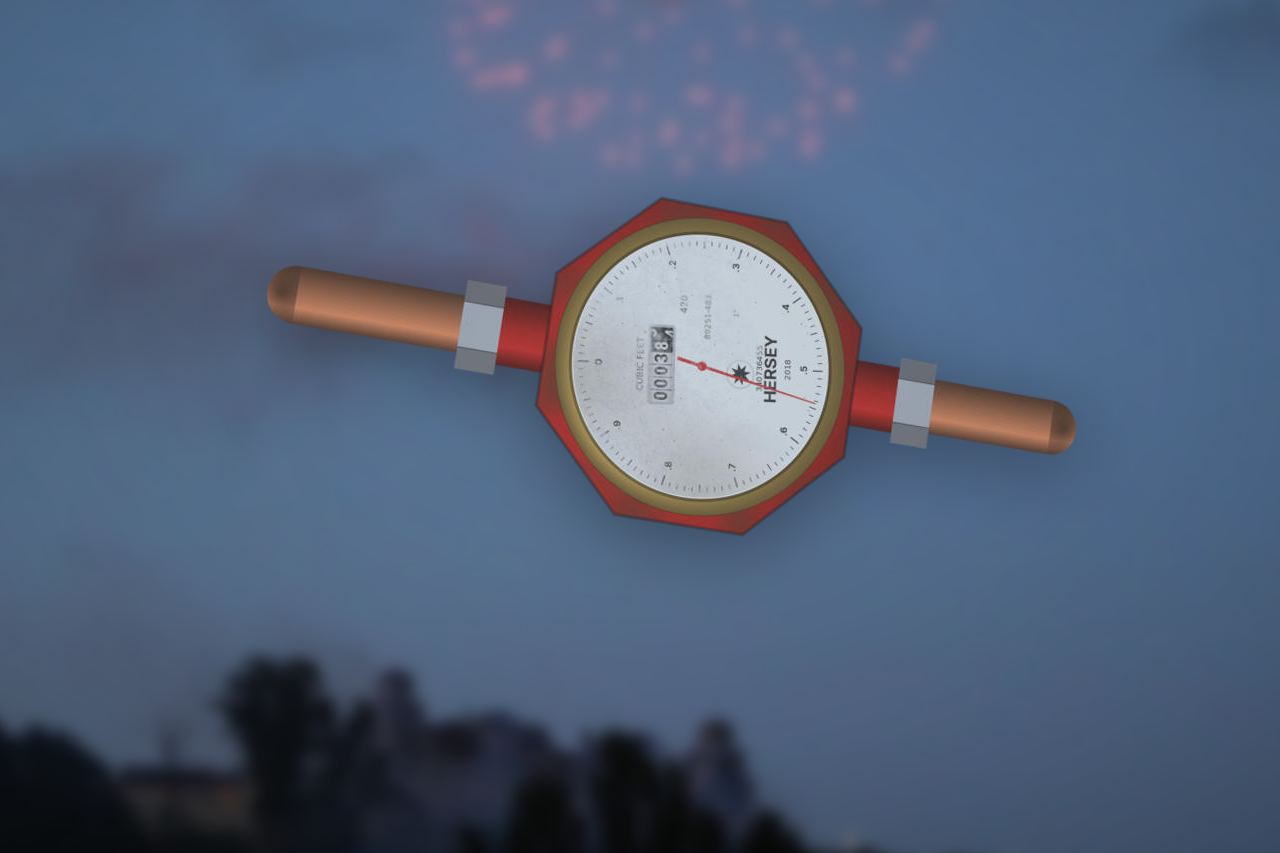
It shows value=383.54 unit=ft³
